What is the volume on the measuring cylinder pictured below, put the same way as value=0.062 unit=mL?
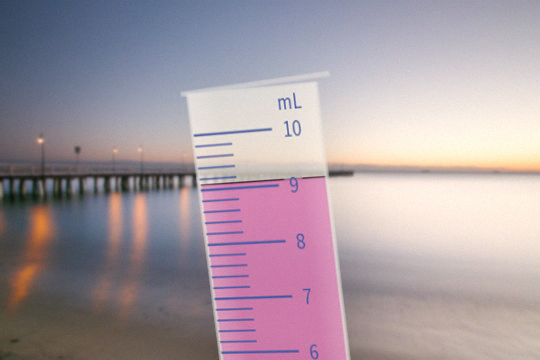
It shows value=9.1 unit=mL
